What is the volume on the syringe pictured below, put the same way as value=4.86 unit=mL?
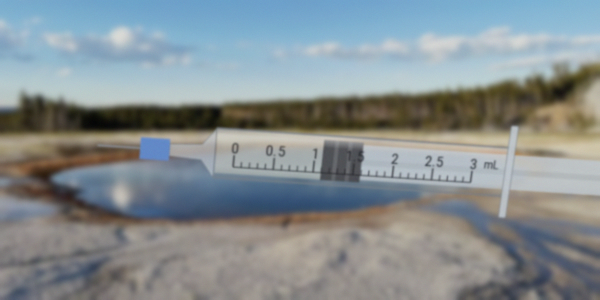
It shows value=1.1 unit=mL
